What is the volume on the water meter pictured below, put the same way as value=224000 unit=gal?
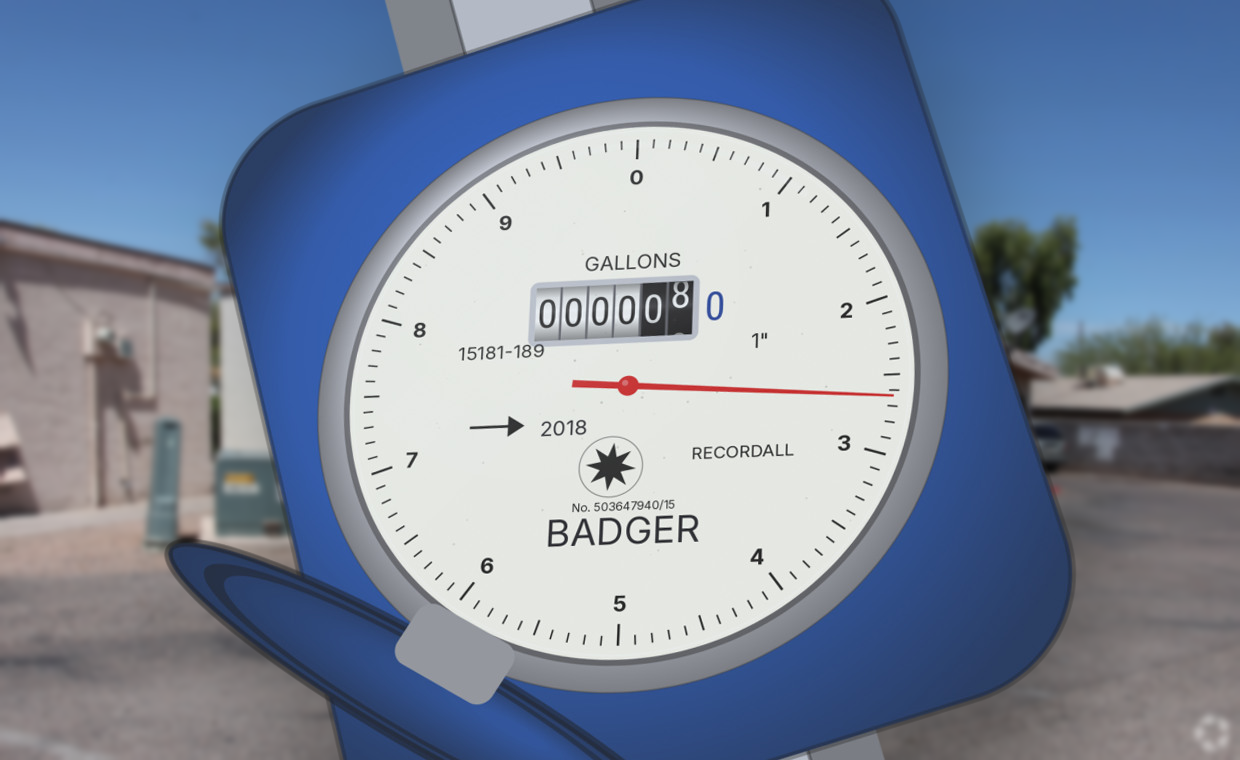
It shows value=82.6 unit=gal
